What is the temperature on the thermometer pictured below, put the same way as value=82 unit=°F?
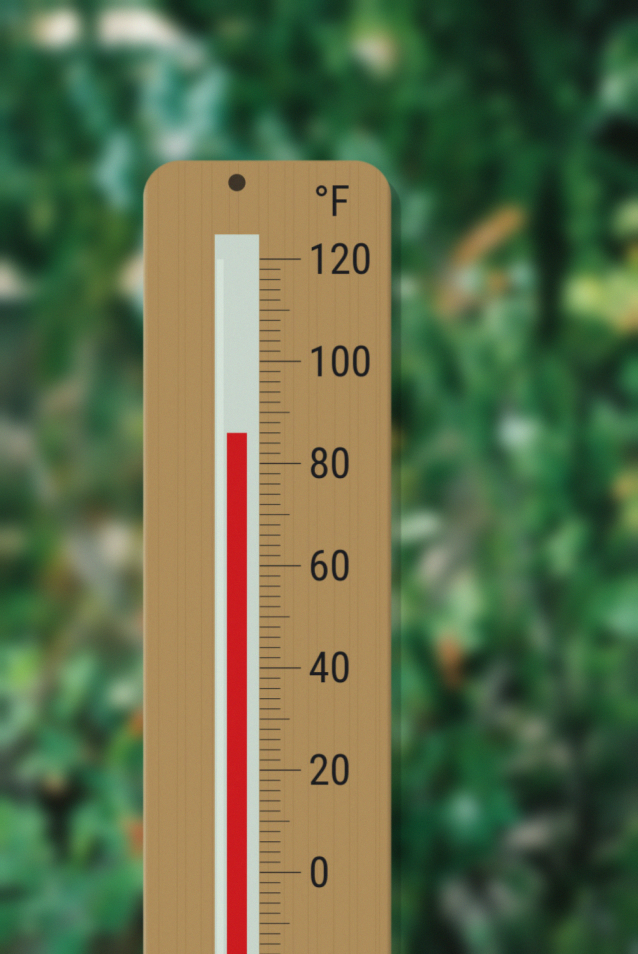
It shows value=86 unit=°F
